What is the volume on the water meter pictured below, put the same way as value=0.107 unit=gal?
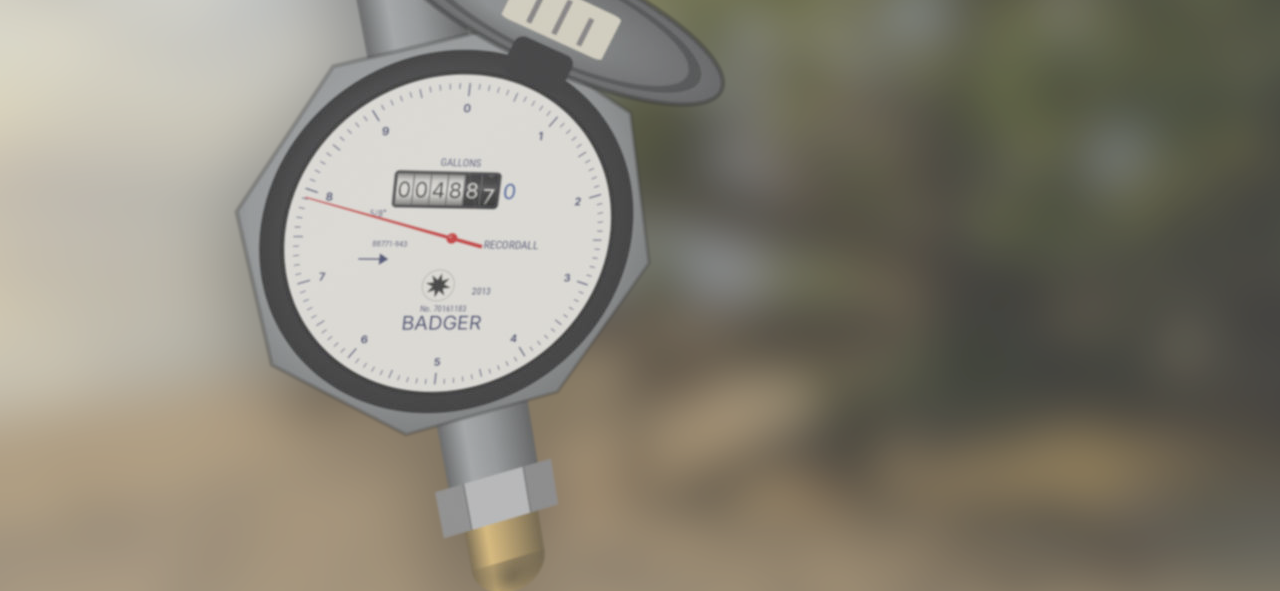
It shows value=48867.9 unit=gal
